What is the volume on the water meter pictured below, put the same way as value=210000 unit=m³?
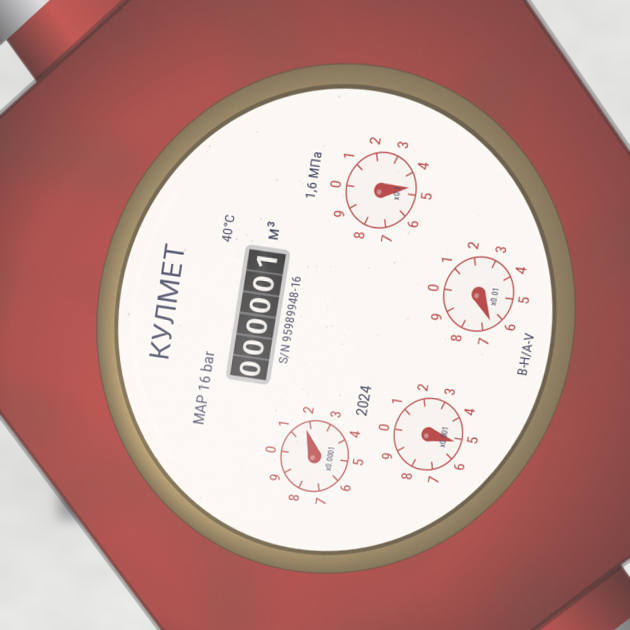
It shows value=1.4651 unit=m³
